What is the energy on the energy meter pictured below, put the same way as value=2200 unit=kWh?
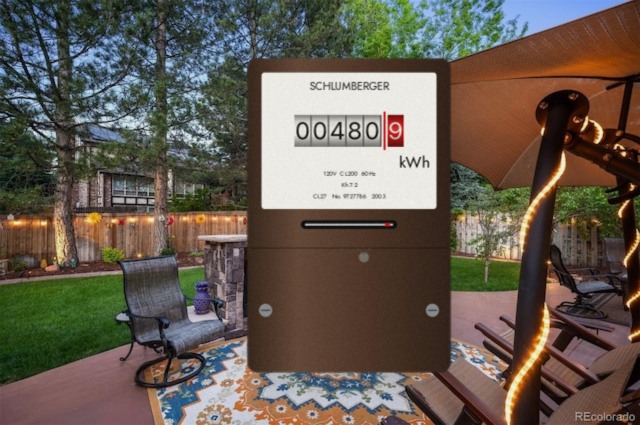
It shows value=480.9 unit=kWh
